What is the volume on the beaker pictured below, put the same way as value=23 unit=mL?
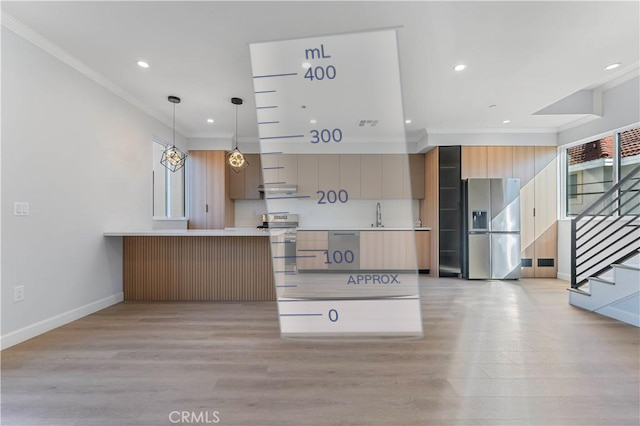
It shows value=25 unit=mL
